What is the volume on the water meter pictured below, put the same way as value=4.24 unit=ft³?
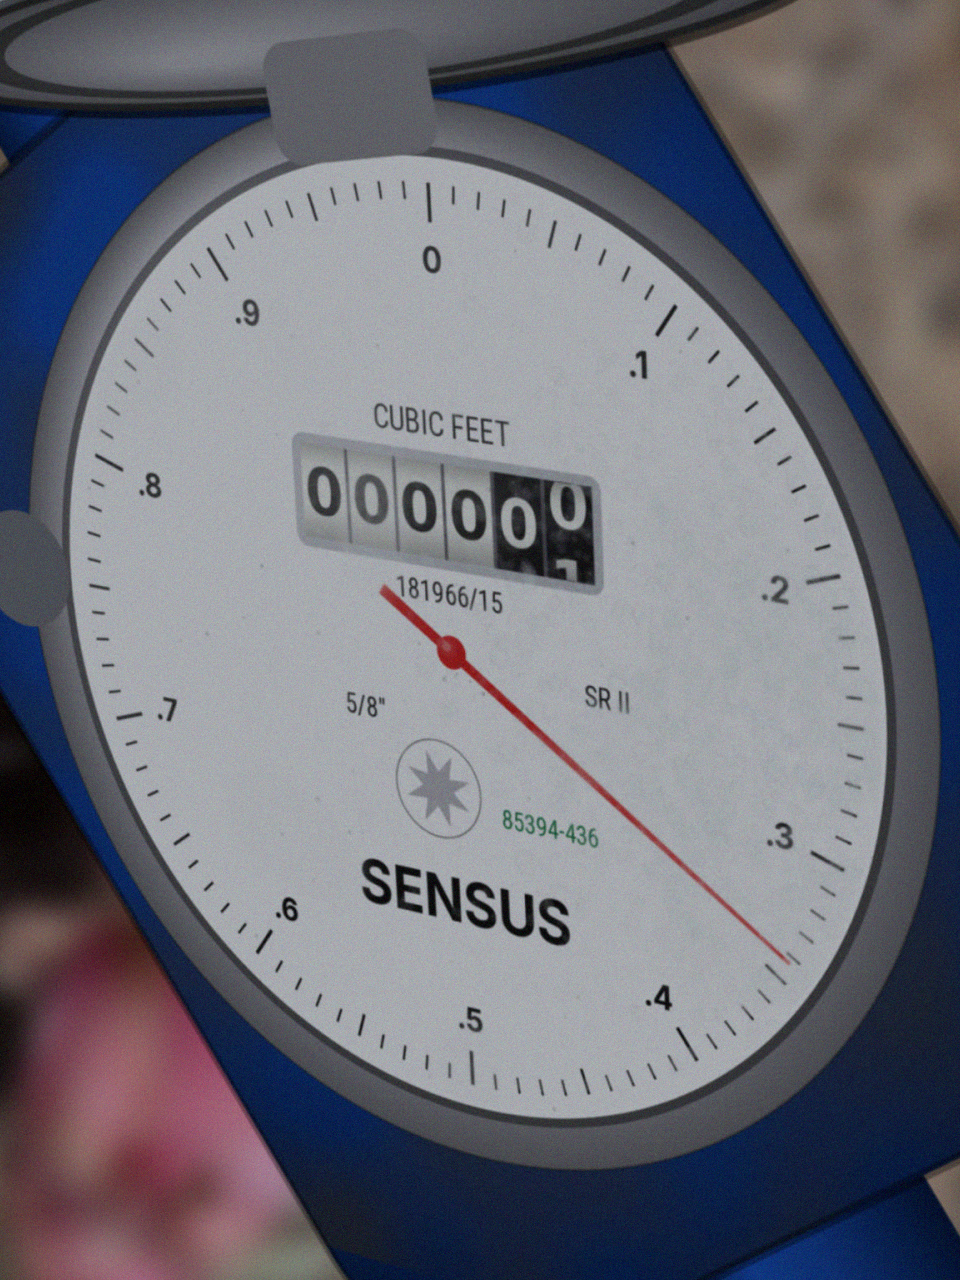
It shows value=0.34 unit=ft³
